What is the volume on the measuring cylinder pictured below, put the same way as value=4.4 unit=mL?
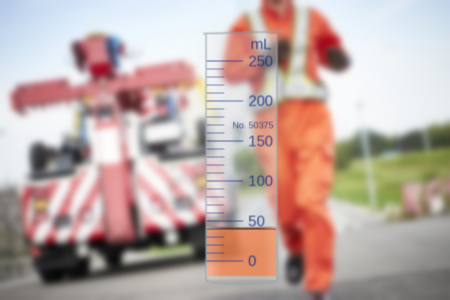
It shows value=40 unit=mL
